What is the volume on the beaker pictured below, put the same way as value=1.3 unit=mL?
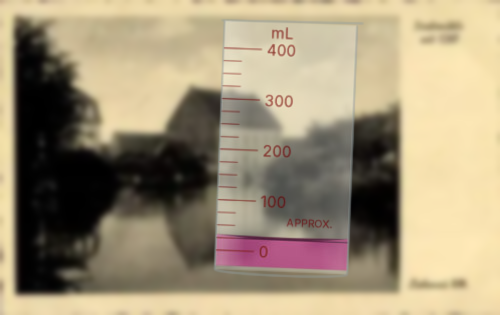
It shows value=25 unit=mL
